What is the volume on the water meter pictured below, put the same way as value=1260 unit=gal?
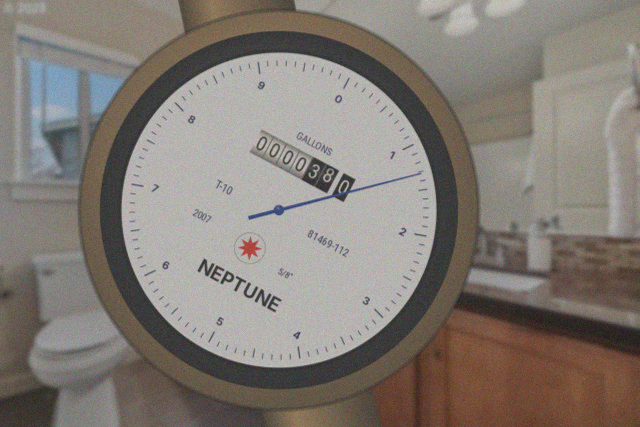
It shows value=381.3 unit=gal
